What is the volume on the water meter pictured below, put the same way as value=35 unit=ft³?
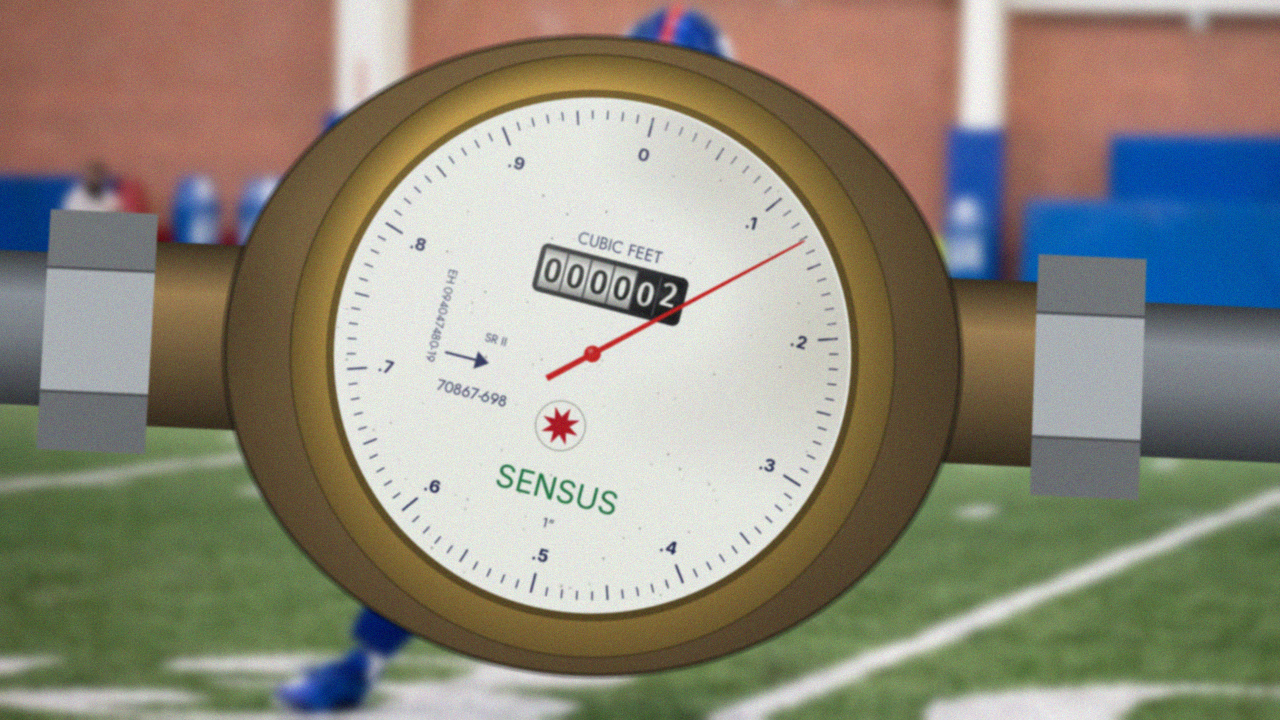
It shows value=2.13 unit=ft³
